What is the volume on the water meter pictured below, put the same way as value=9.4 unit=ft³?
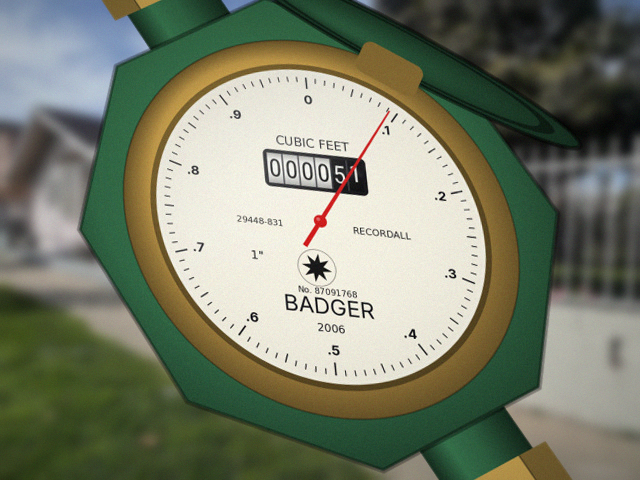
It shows value=51.09 unit=ft³
